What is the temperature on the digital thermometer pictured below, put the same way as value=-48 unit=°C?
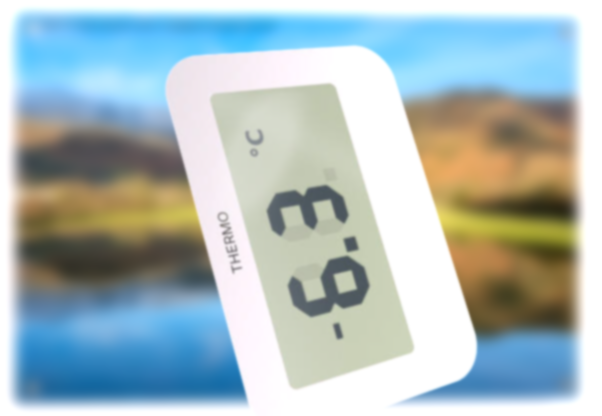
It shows value=-6.3 unit=°C
